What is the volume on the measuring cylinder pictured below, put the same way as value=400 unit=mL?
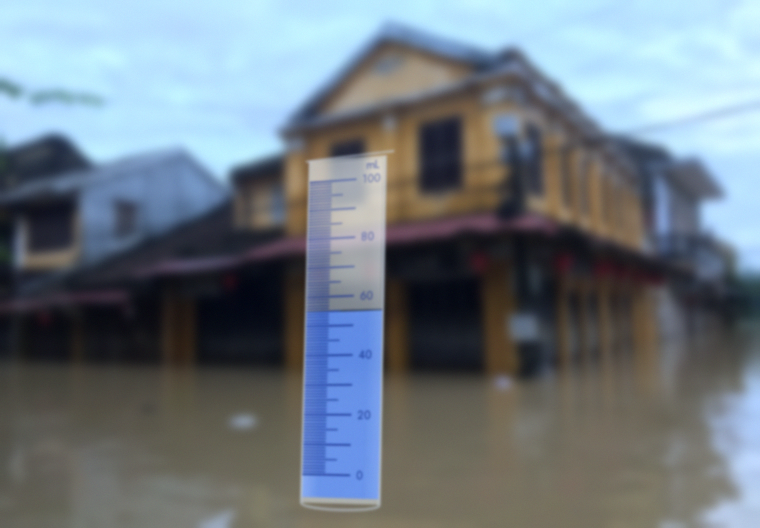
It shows value=55 unit=mL
